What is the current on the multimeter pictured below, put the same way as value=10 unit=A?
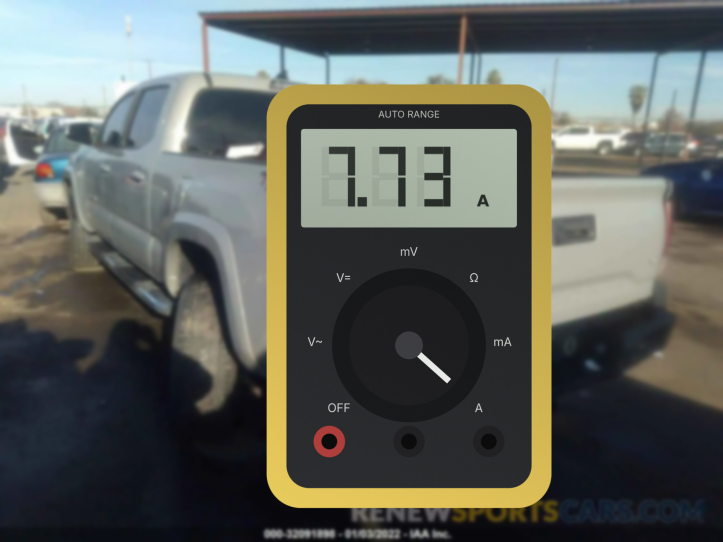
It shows value=7.73 unit=A
